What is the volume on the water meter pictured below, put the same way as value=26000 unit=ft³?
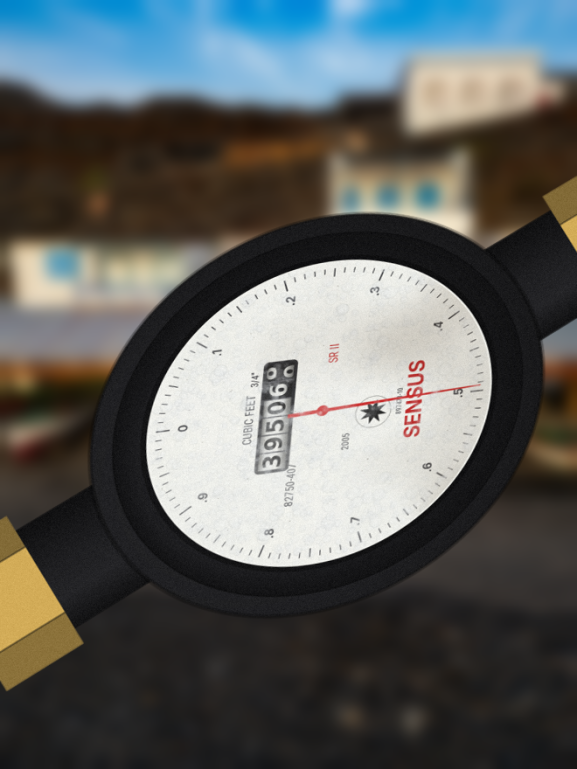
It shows value=395068.49 unit=ft³
